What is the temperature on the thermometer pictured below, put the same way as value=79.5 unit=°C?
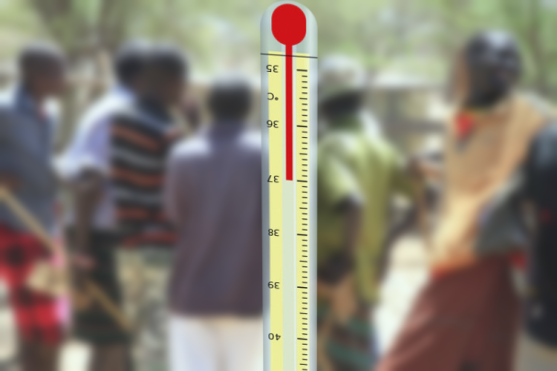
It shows value=37 unit=°C
